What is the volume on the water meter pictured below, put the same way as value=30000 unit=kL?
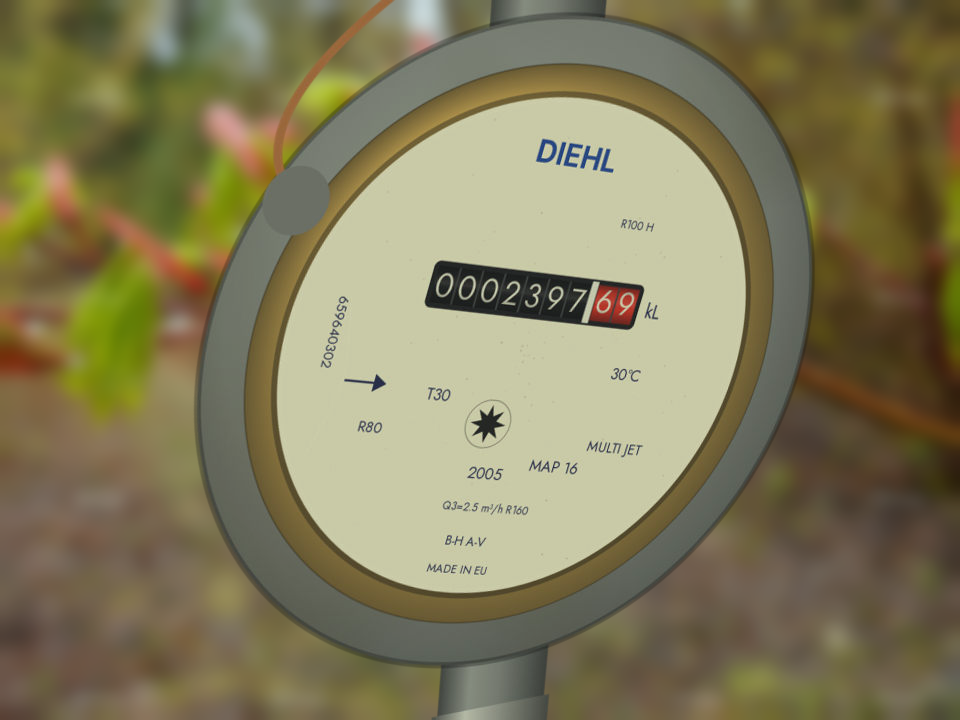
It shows value=2397.69 unit=kL
